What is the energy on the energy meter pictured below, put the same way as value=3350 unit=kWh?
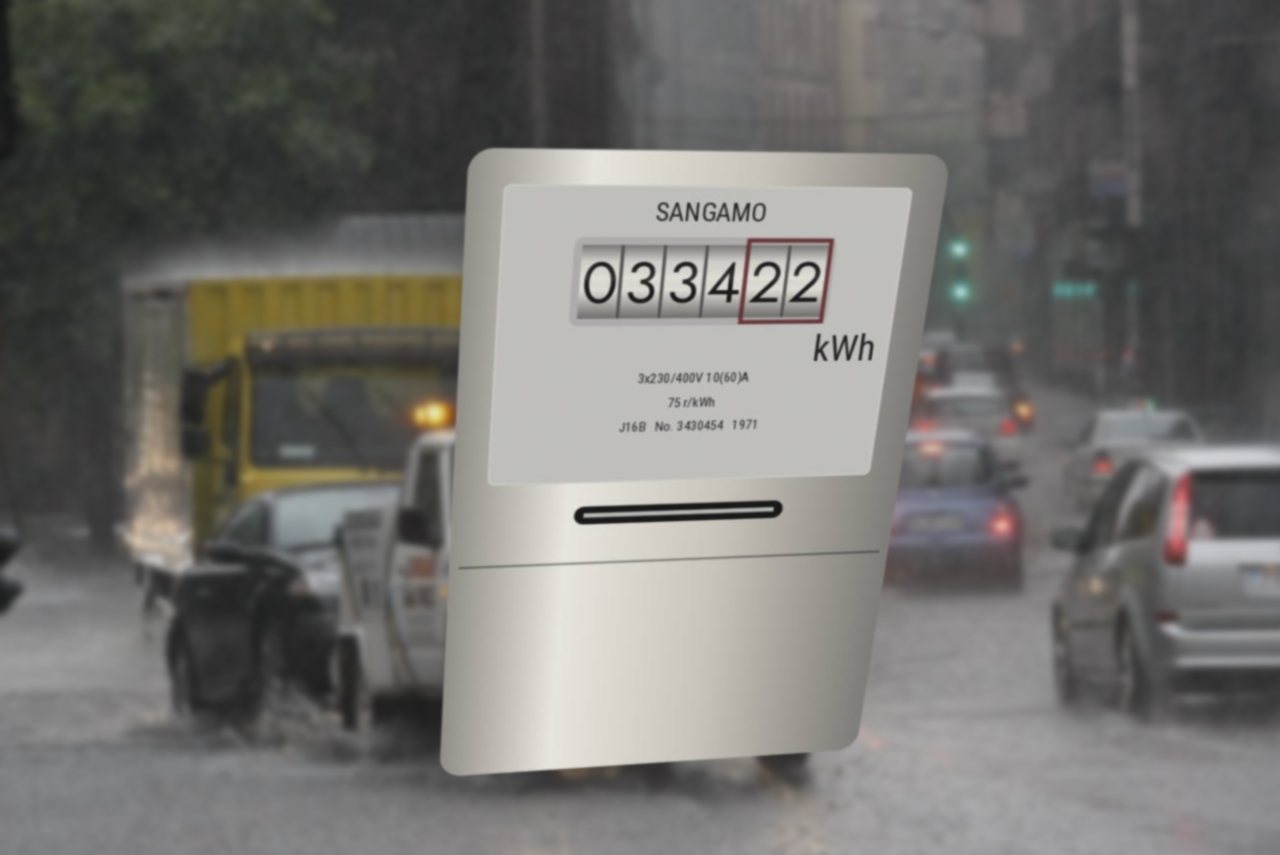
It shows value=334.22 unit=kWh
